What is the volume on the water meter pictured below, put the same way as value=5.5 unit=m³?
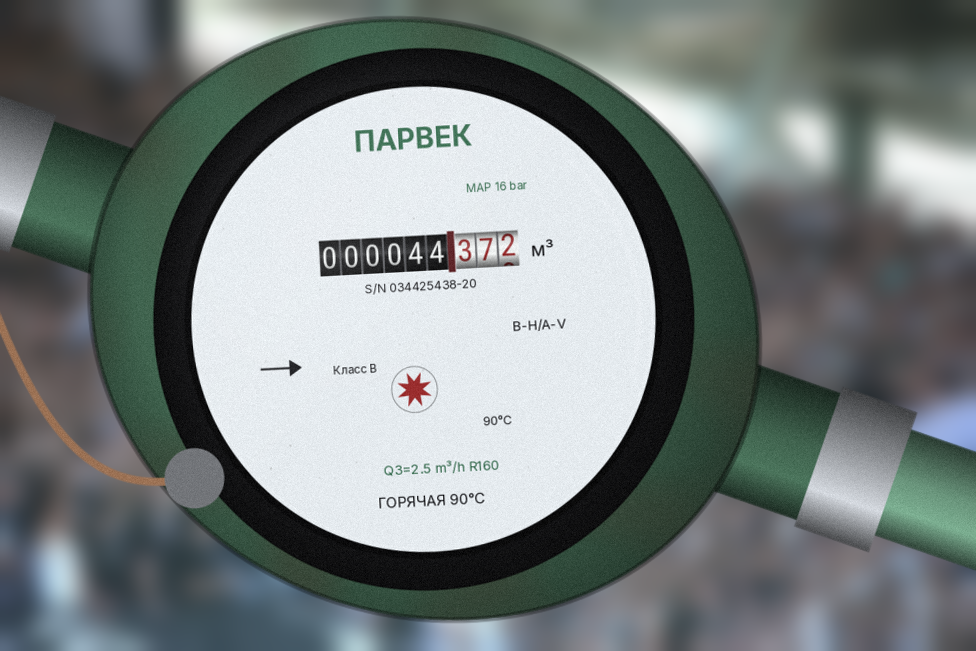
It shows value=44.372 unit=m³
